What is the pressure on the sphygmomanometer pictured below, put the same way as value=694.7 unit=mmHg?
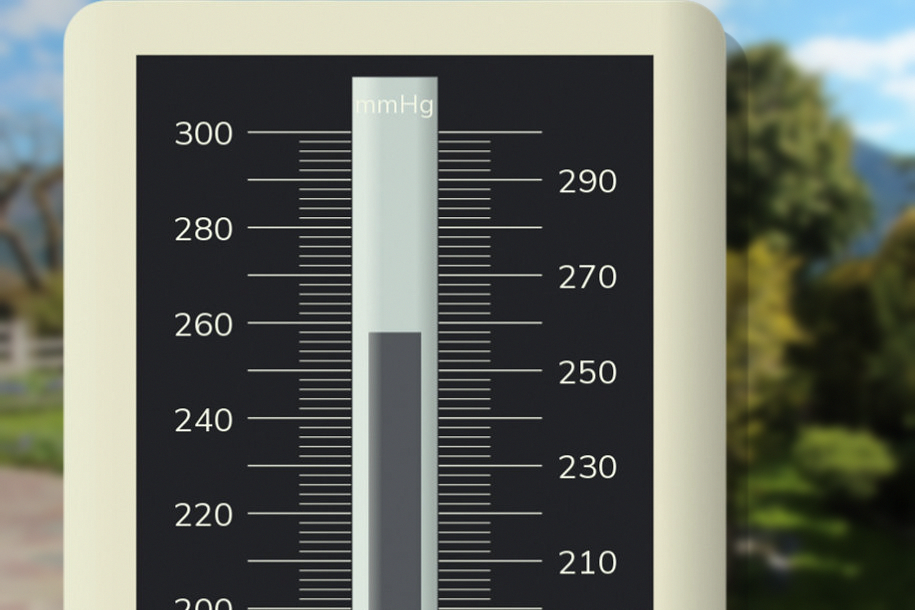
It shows value=258 unit=mmHg
